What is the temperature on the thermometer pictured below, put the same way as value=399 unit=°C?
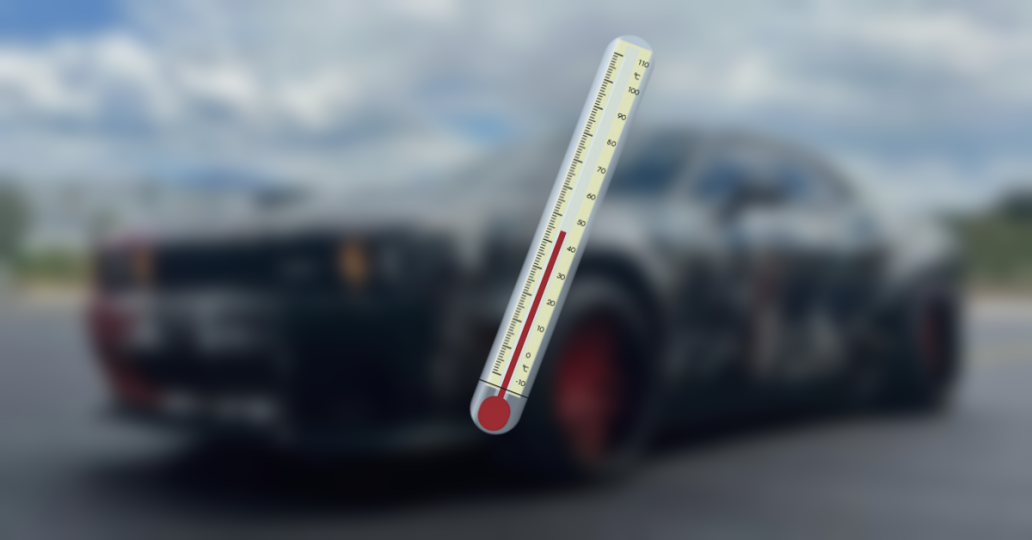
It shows value=45 unit=°C
